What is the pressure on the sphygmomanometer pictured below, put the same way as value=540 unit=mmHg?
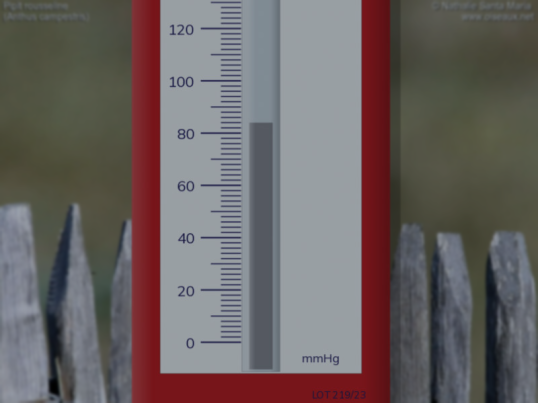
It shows value=84 unit=mmHg
